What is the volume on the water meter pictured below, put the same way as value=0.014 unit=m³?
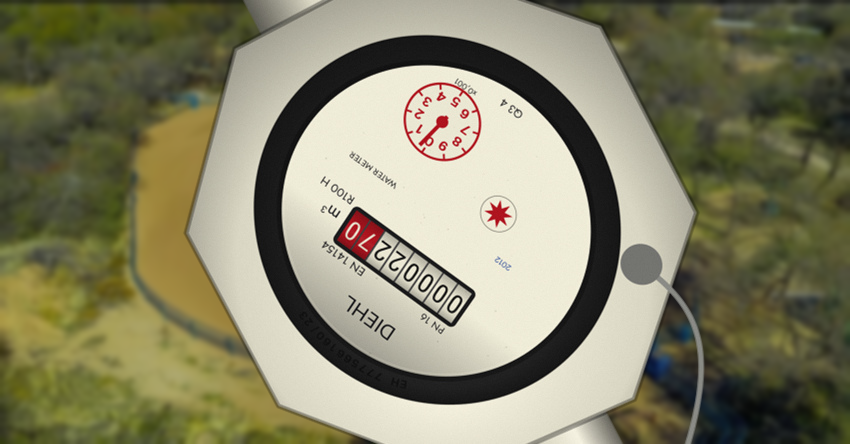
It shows value=22.700 unit=m³
